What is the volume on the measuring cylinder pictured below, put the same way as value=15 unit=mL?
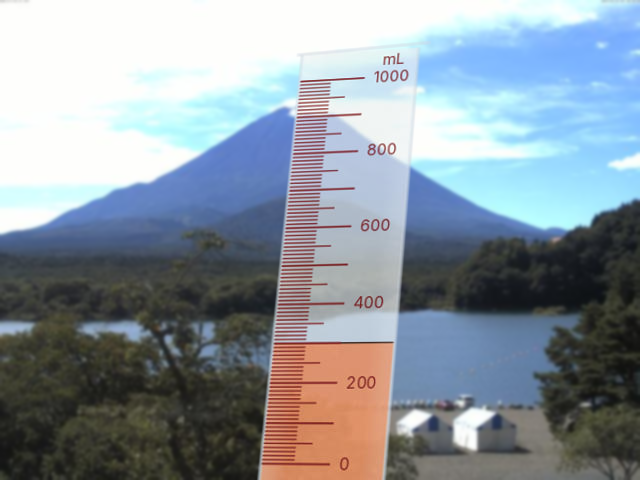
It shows value=300 unit=mL
